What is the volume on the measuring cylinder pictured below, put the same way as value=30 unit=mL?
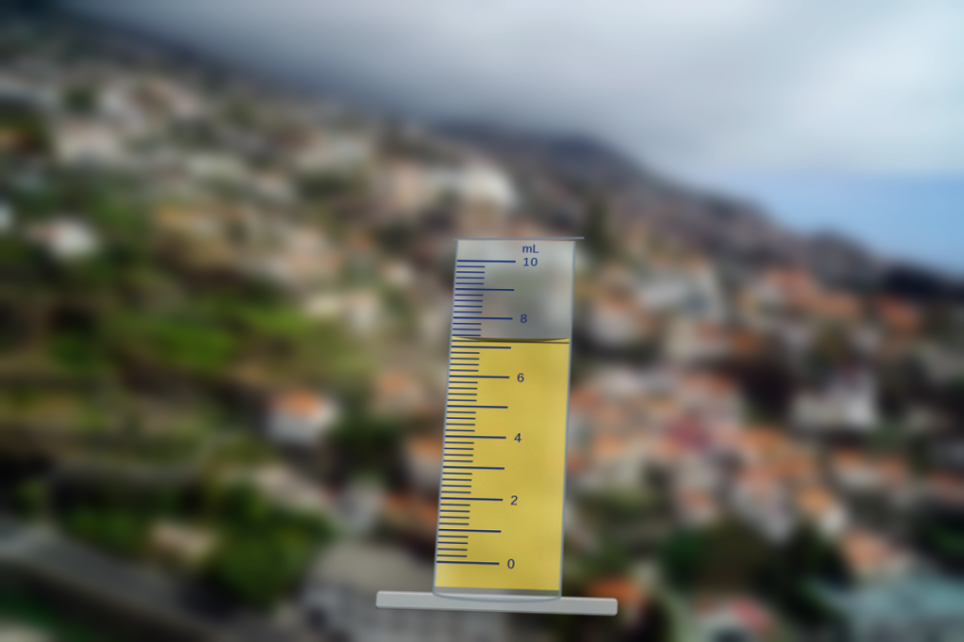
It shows value=7.2 unit=mL
